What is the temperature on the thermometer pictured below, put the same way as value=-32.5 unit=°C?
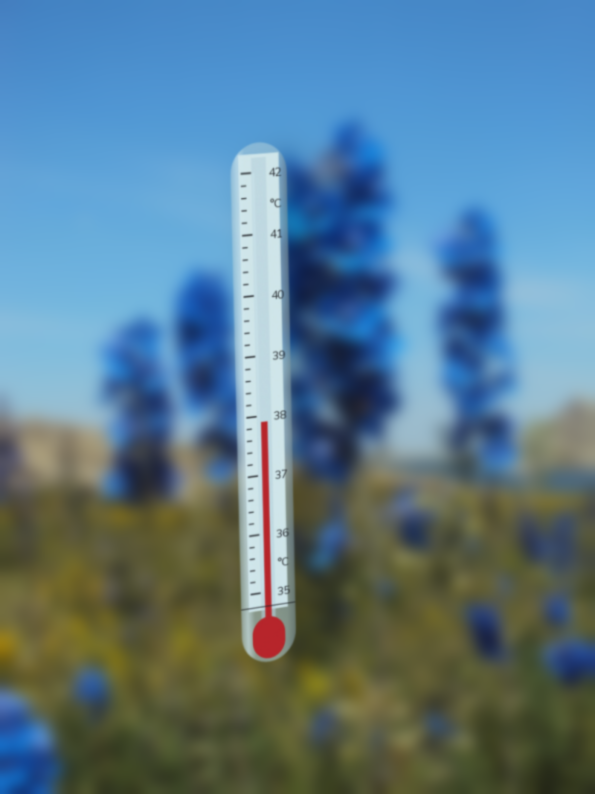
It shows value=37.9 unit=°C
